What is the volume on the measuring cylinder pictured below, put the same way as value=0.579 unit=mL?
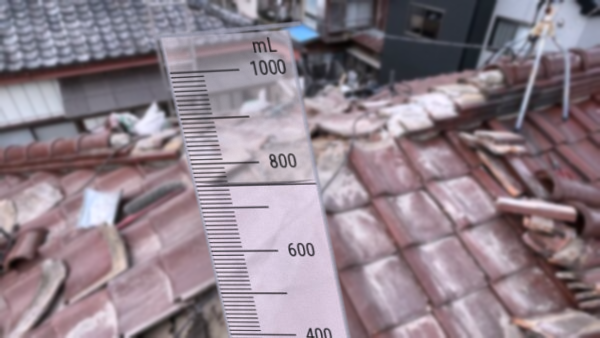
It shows value=750 unit=mL
